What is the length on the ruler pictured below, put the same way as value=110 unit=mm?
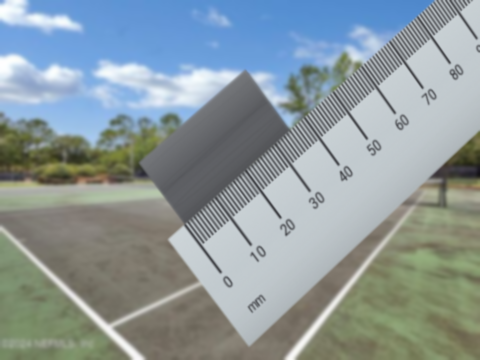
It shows value=35 unit=mm
